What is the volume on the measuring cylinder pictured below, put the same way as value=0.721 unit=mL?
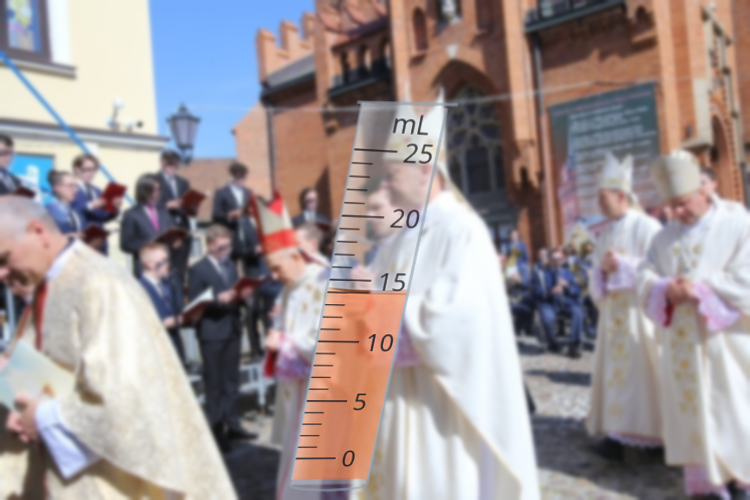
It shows value=14 unit=mL
